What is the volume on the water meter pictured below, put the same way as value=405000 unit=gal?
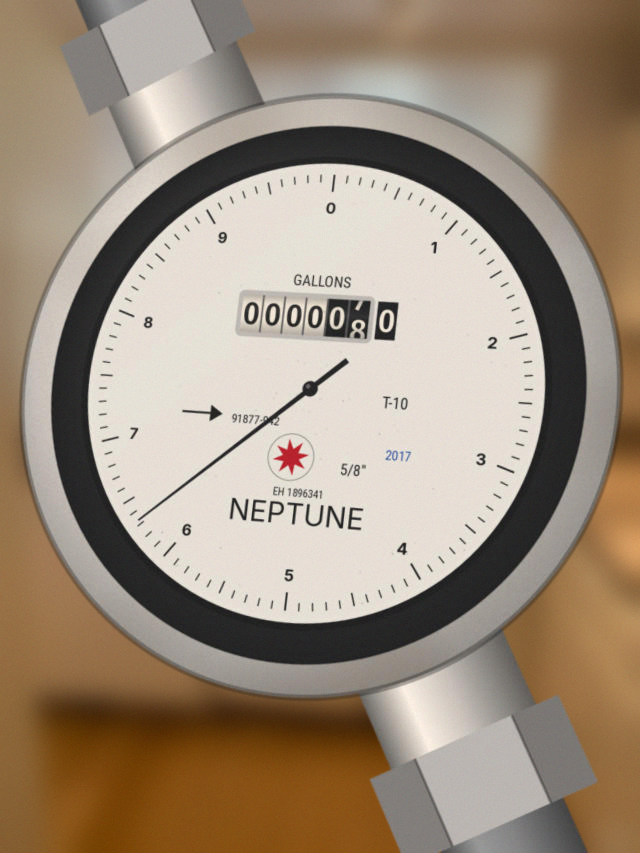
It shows value=76.3 unit=gal
